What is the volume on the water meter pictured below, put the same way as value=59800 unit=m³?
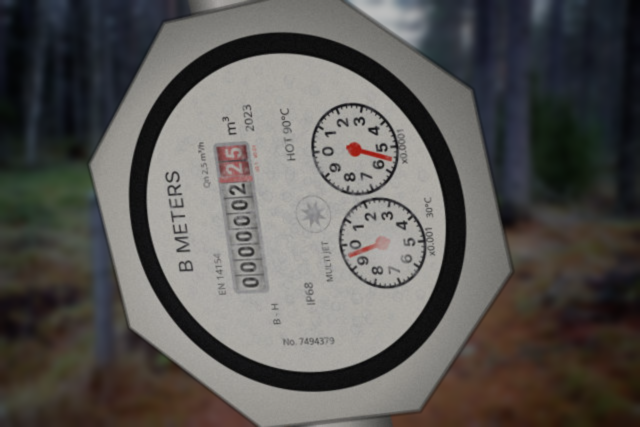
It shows value=2.2495 unit=m³
